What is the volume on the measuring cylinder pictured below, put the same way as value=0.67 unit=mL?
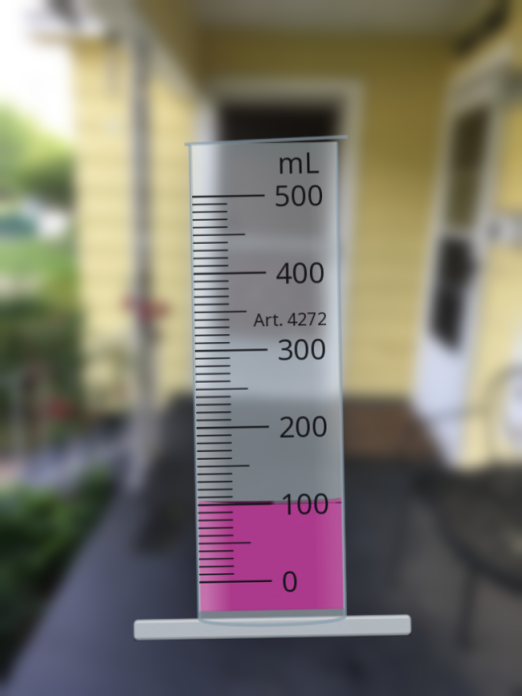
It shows value=100 unit=mL
